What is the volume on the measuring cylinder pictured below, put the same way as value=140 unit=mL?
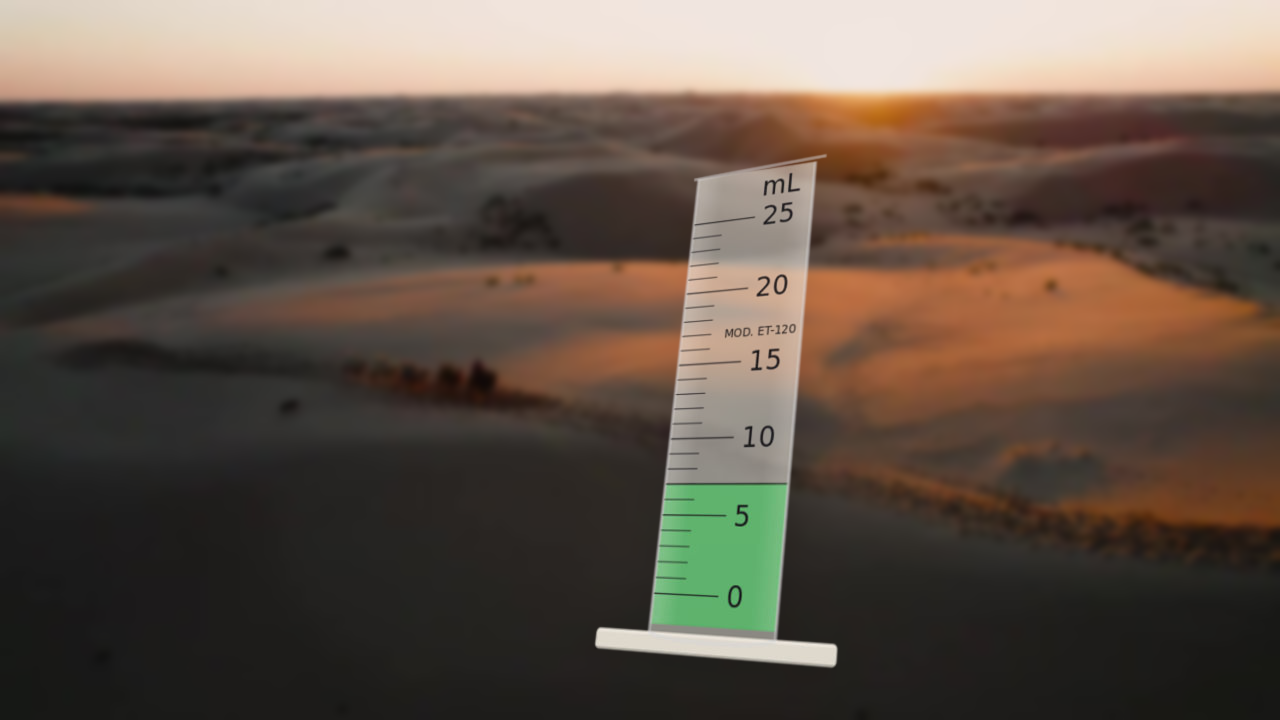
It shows value=7 unit=mL
